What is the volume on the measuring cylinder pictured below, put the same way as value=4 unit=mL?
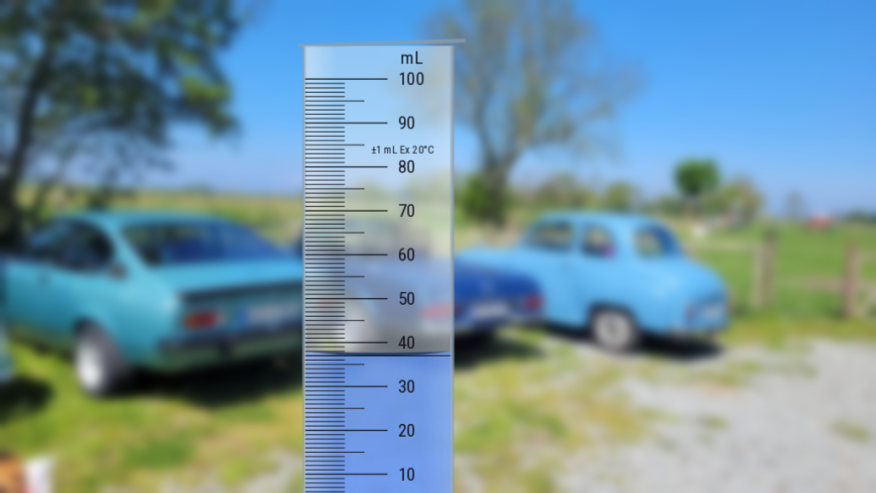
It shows value=37 unit=mL
